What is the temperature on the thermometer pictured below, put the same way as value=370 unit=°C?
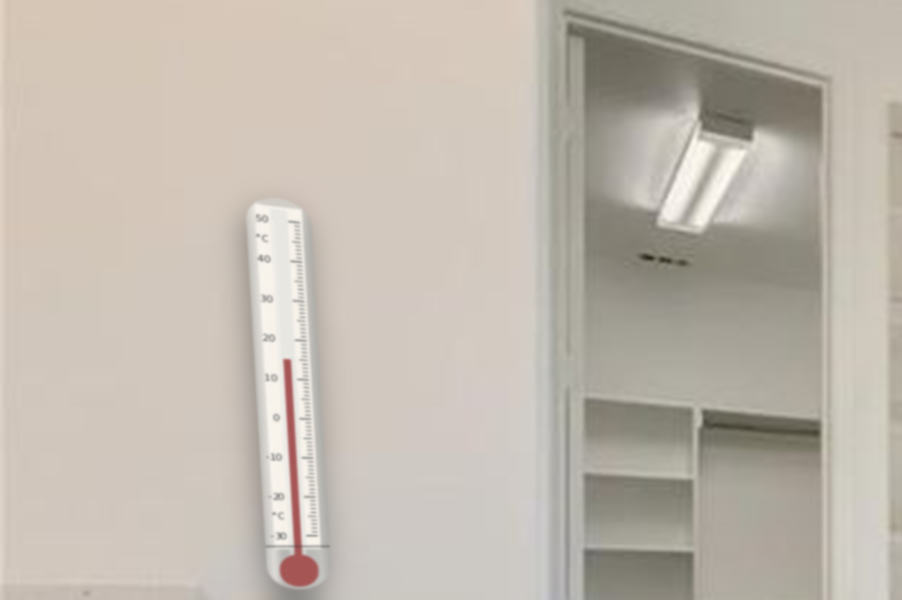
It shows value=15 unit=°C
